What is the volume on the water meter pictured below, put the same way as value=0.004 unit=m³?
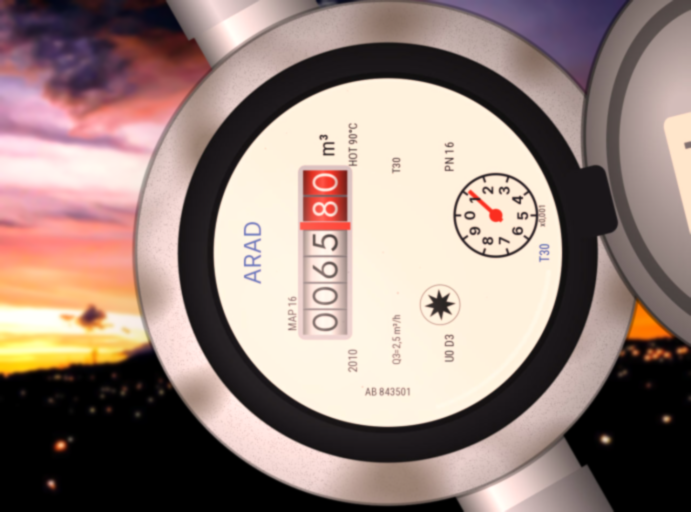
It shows value=65.801 unit=m³
